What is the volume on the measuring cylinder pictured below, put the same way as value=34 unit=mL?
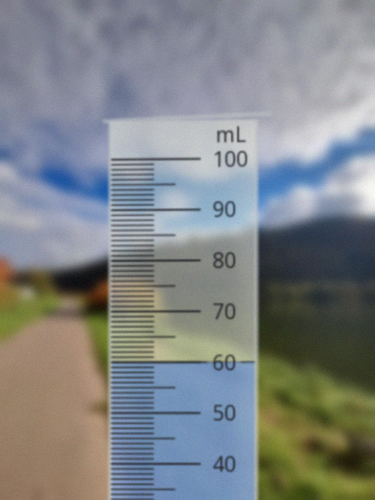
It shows value=60 unit=mL
